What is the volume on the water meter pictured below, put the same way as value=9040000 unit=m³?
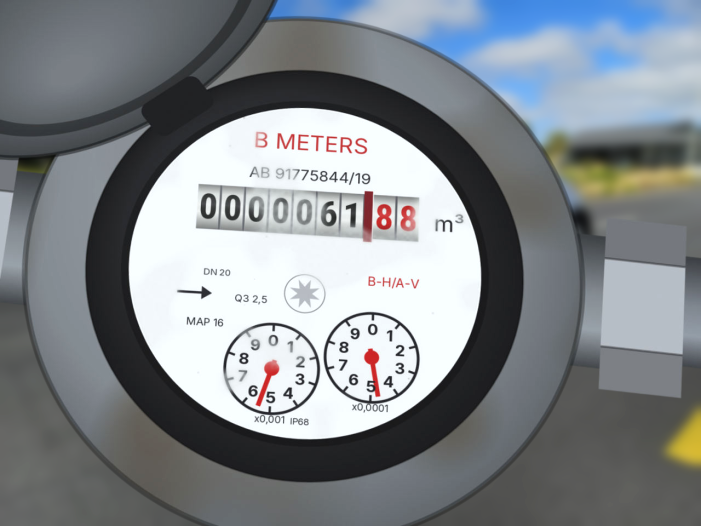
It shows value=61.8854 unit=m³
